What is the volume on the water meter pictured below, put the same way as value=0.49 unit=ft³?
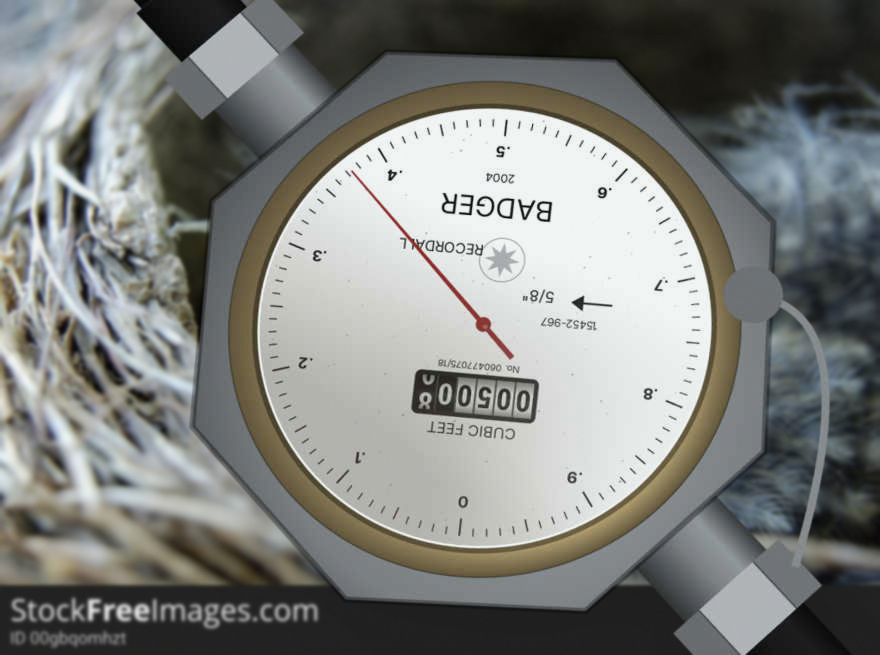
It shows value=5008.37 unit=ft³
